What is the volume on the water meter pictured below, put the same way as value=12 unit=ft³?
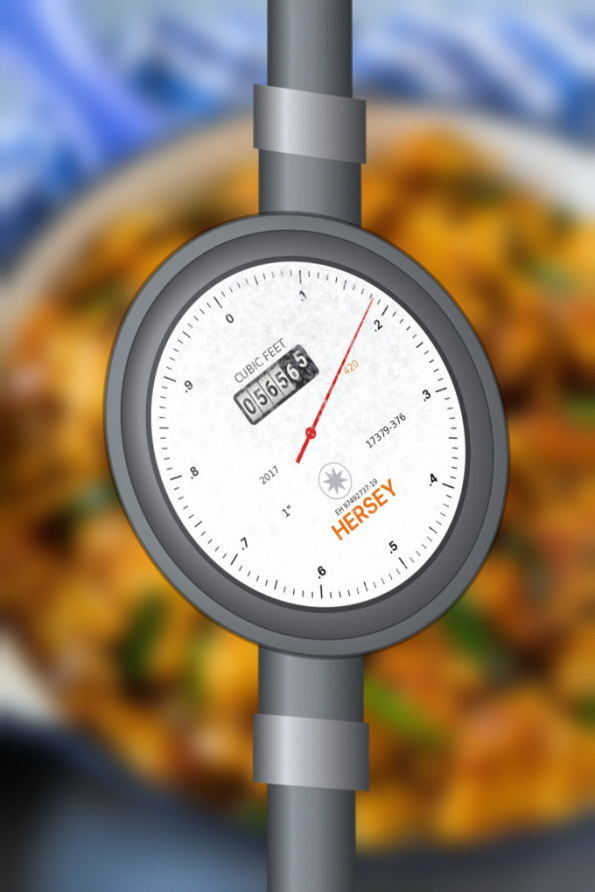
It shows value=56565.18 unit=ft³
